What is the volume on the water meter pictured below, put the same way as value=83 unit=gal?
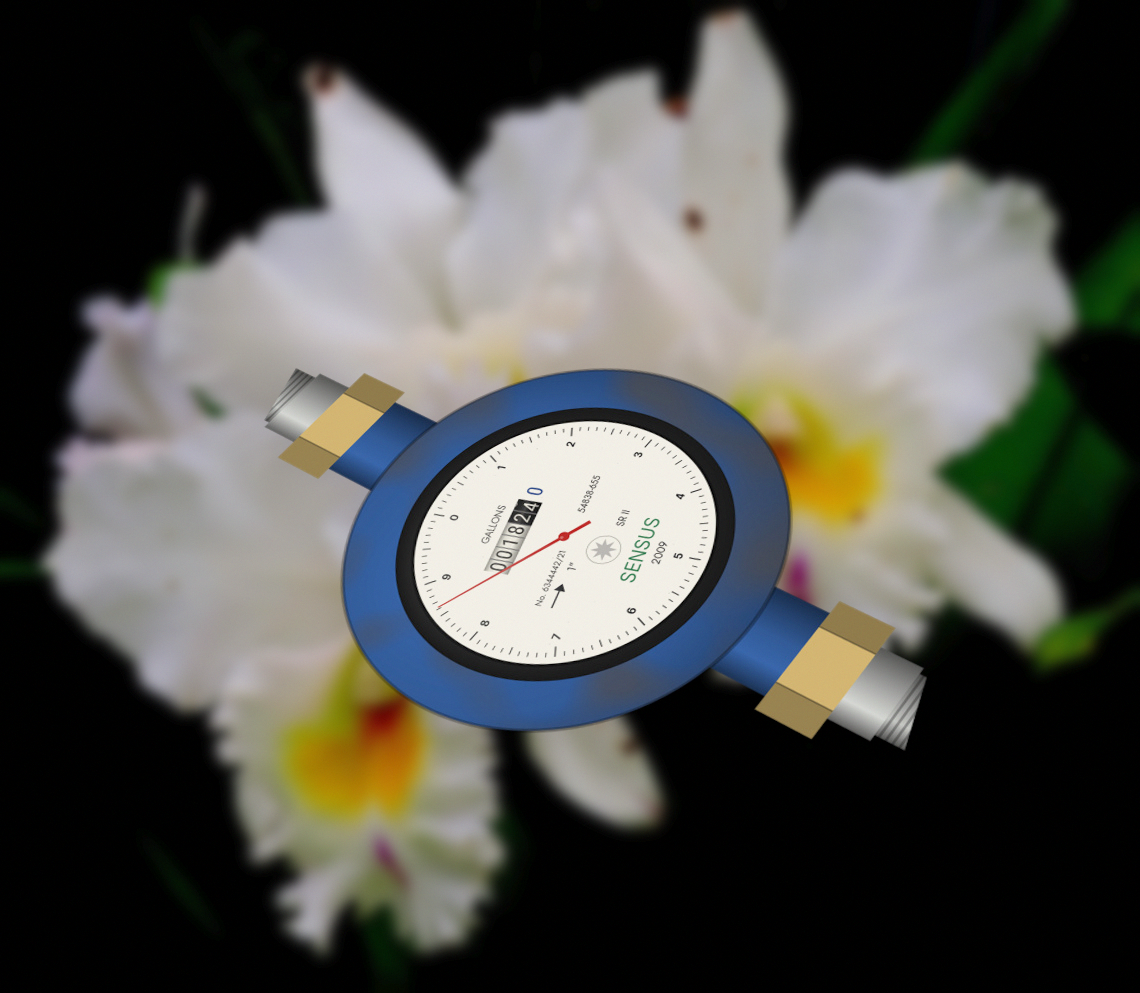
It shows value=18238.6 unit=gal
